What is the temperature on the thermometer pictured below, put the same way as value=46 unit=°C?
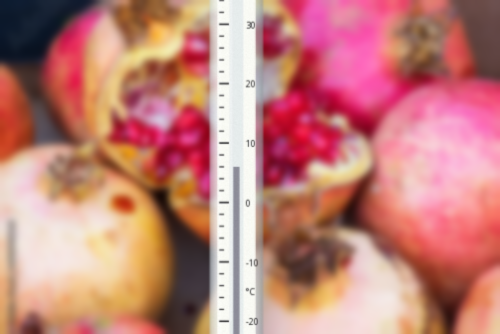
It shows value=6 unit=°C
